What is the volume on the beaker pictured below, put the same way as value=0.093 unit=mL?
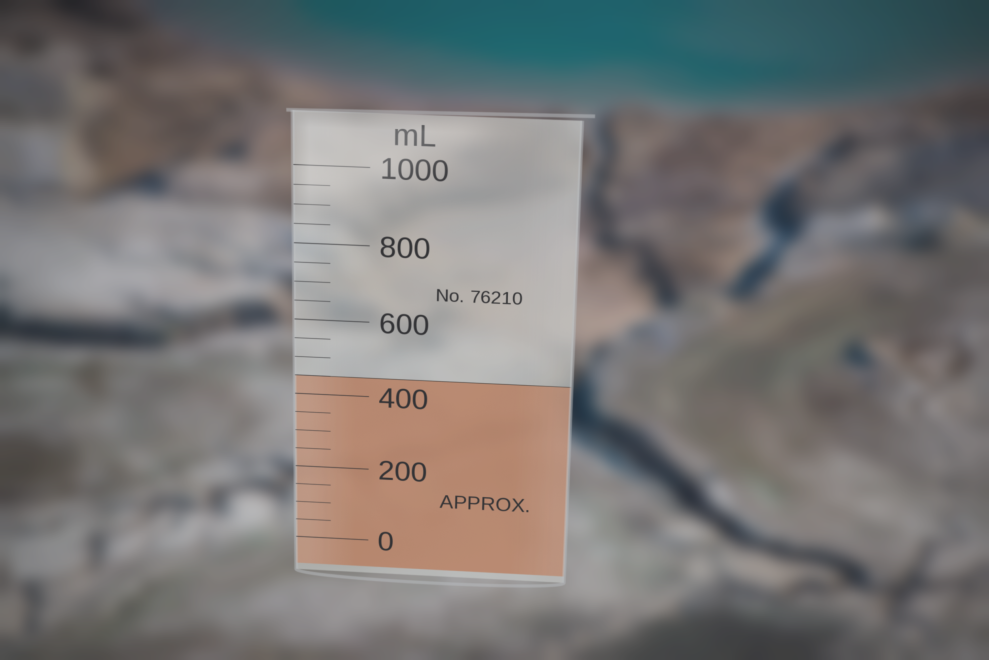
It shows value=450 unit=mL
